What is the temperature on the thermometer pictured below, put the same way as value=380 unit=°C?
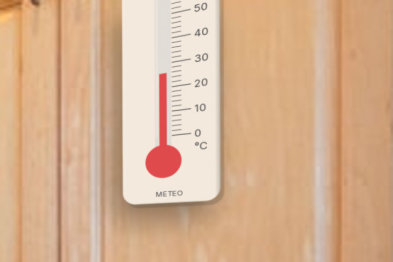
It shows value=26 unit=°C
